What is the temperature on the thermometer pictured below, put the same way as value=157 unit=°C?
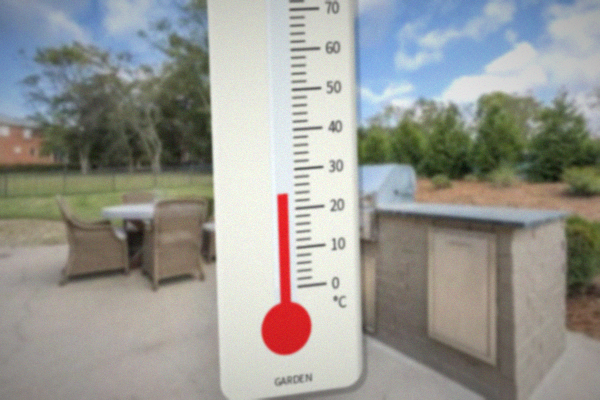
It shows value=24 unit=°C
